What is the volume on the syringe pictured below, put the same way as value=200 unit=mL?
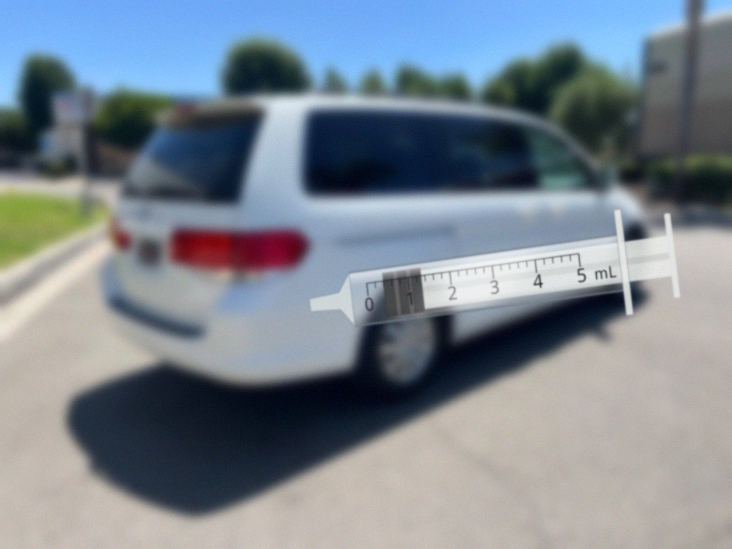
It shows value=0.4 unit=mL
